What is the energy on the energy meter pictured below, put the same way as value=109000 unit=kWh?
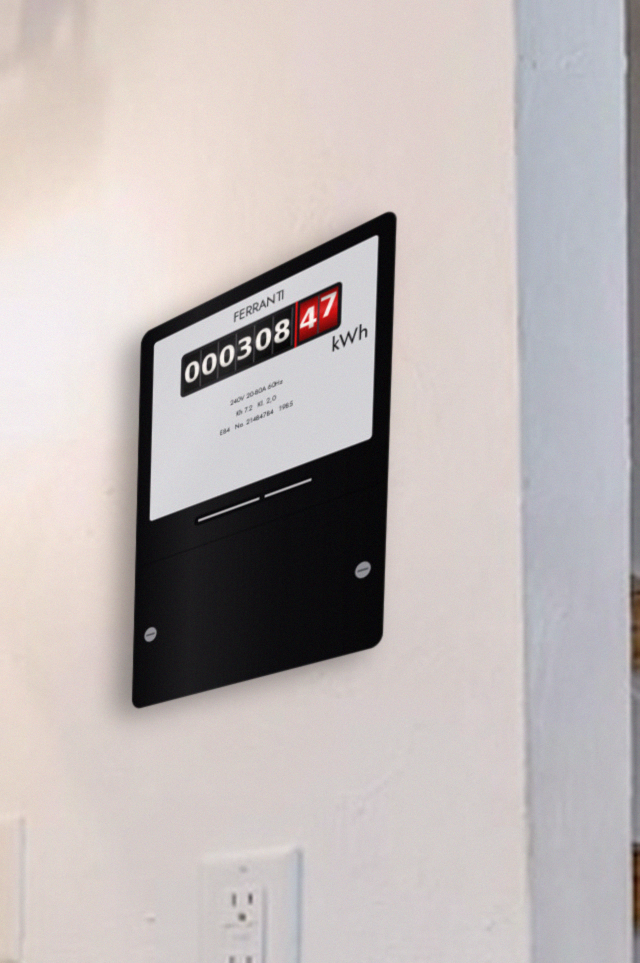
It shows value=308.47 unit=kWh
